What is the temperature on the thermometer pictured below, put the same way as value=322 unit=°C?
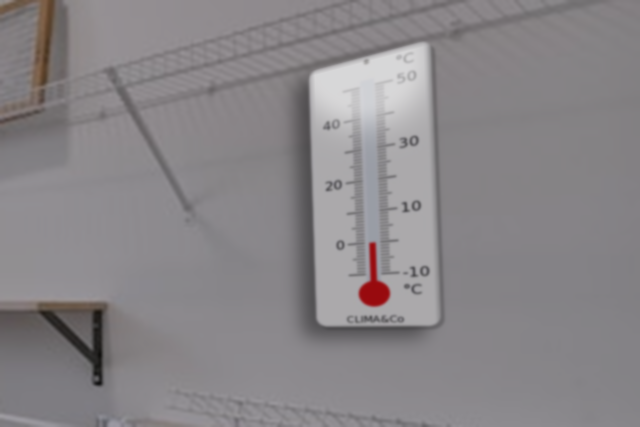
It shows value=0 unit=°C
